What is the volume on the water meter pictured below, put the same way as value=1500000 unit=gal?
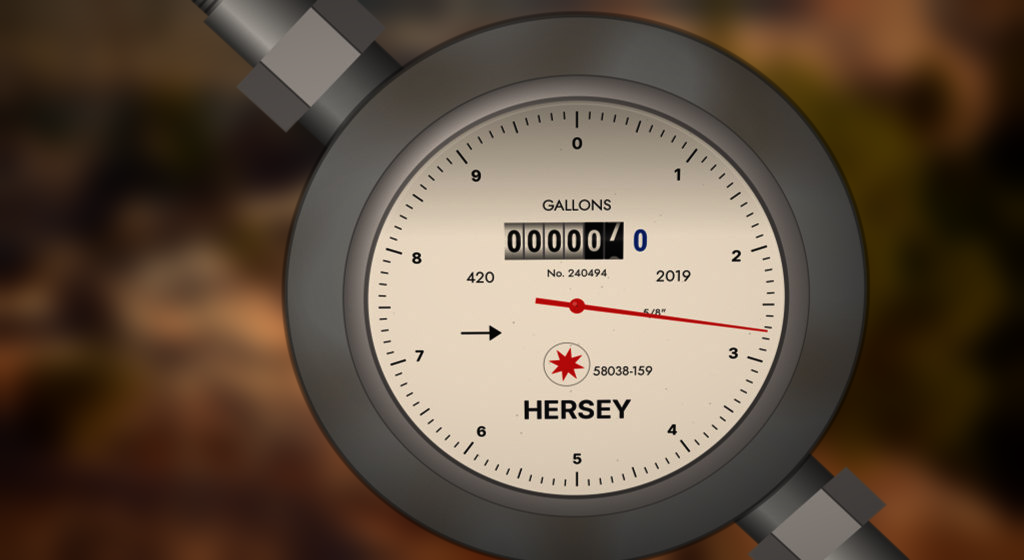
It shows value=72.7 unit=gal
